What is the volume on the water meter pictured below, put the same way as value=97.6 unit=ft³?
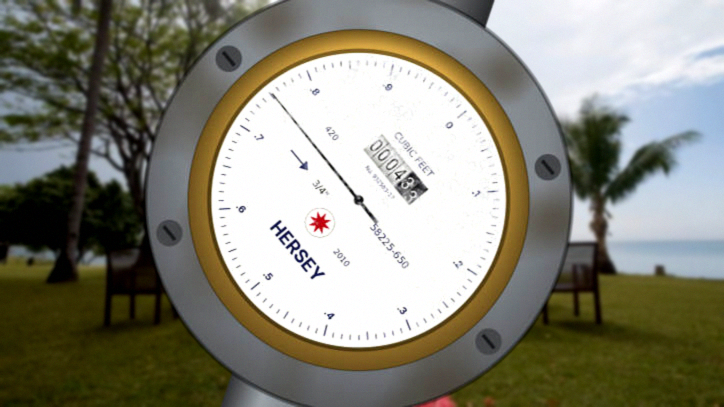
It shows value=432.75 unit=ft³
